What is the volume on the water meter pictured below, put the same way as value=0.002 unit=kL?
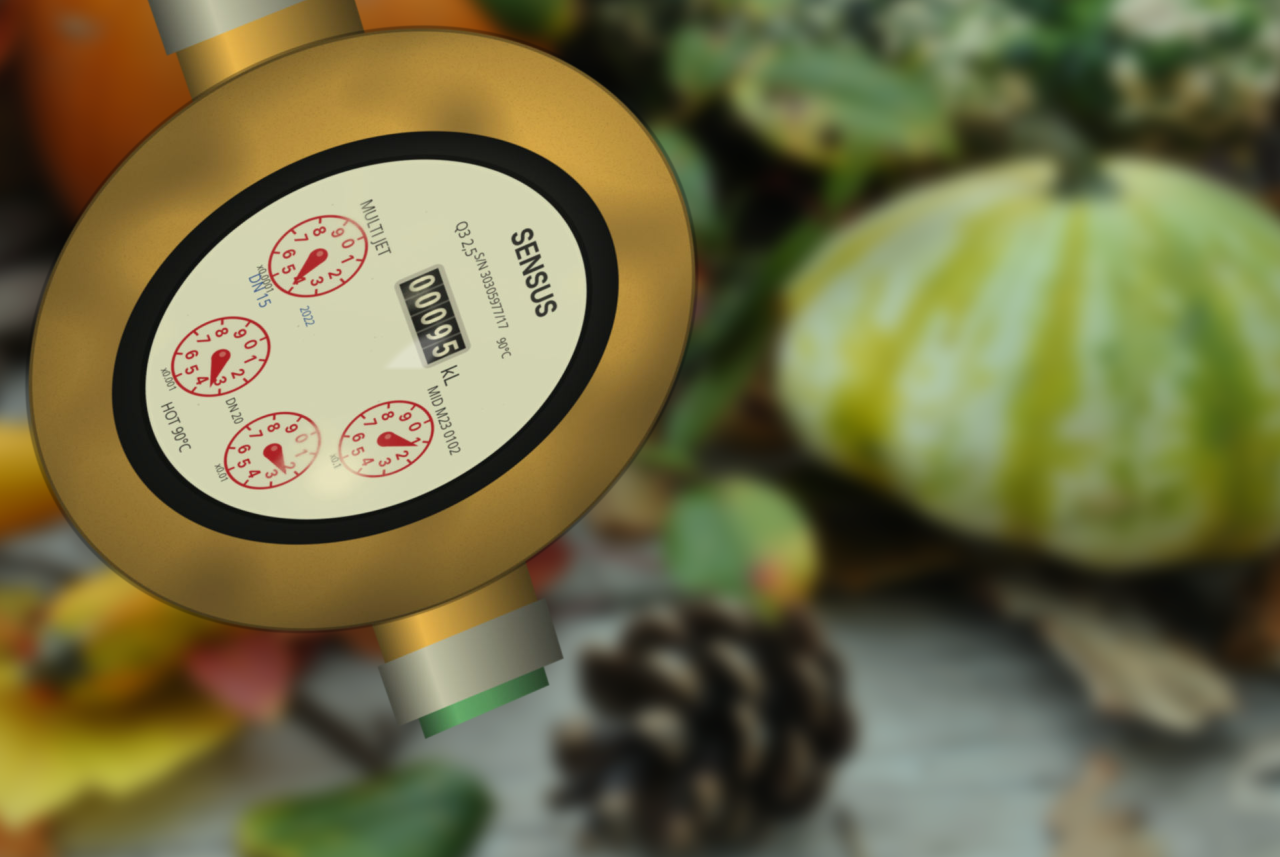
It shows value=95.1234 unit=kL
